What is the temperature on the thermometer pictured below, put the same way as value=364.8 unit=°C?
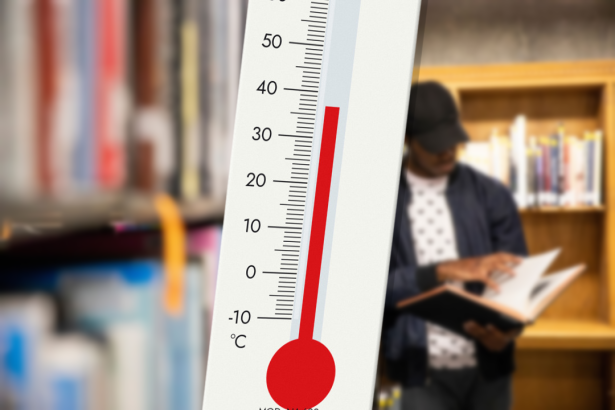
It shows value=37 unit=°C
